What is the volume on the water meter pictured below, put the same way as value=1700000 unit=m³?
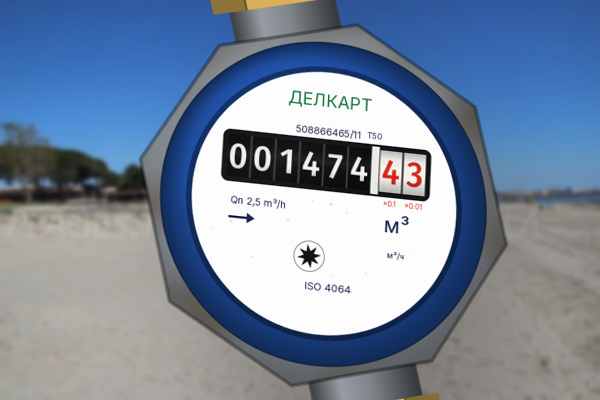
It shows value=1474.43 unit=m³
